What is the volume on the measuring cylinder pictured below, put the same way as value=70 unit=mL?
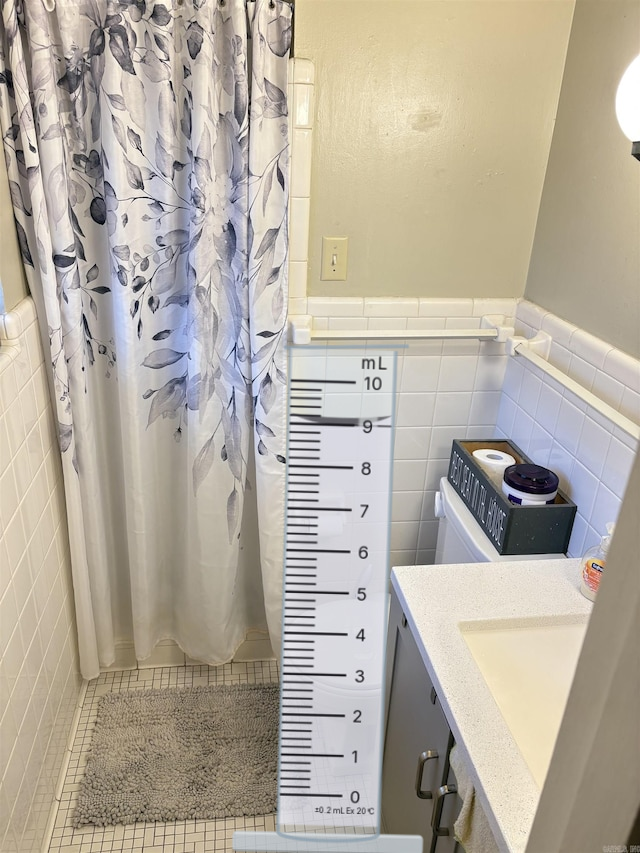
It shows value=9 unit=mL
